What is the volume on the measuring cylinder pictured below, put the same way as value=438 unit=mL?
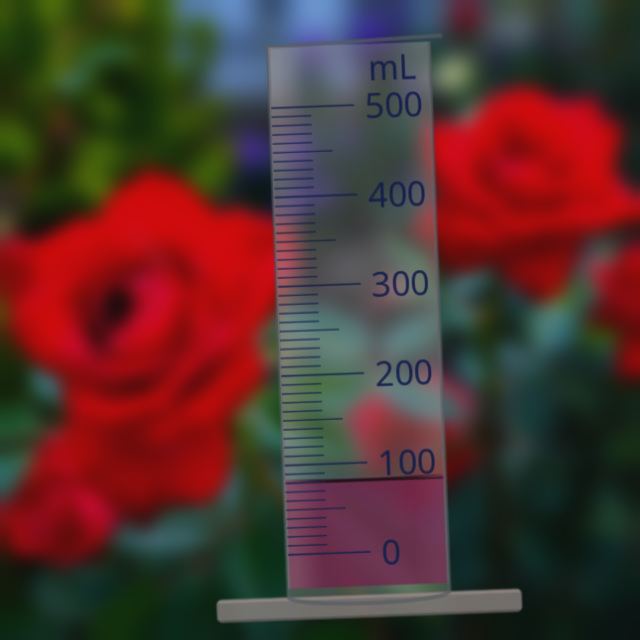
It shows value=80 unit=mL
